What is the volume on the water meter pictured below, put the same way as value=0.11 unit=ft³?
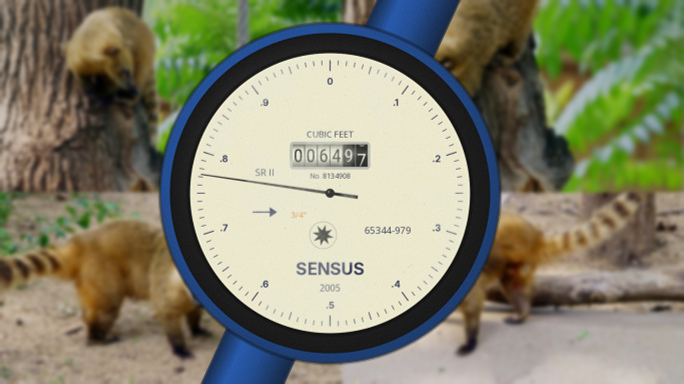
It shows value=6496.77 unit=ft³
